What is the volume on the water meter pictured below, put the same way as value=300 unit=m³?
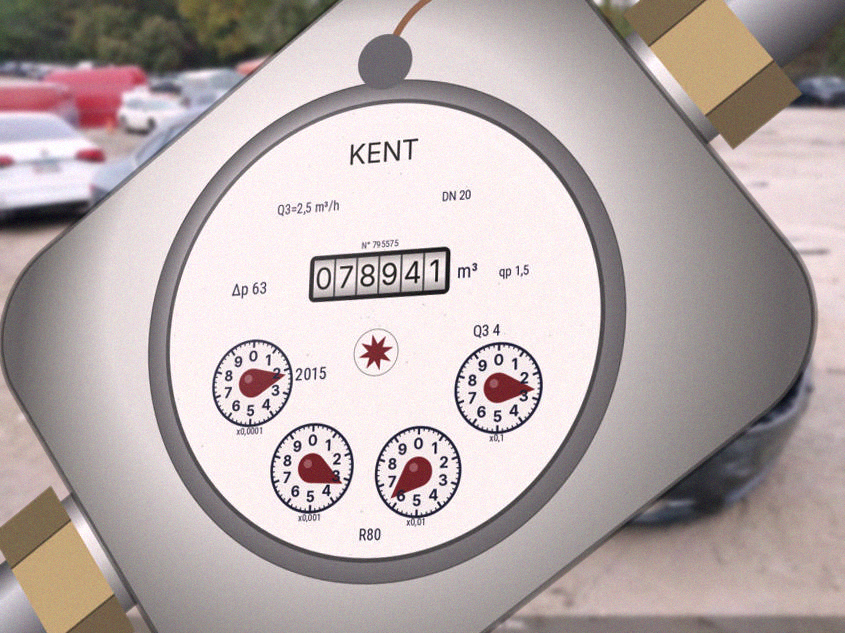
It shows value=78941.2632 unit=m³
